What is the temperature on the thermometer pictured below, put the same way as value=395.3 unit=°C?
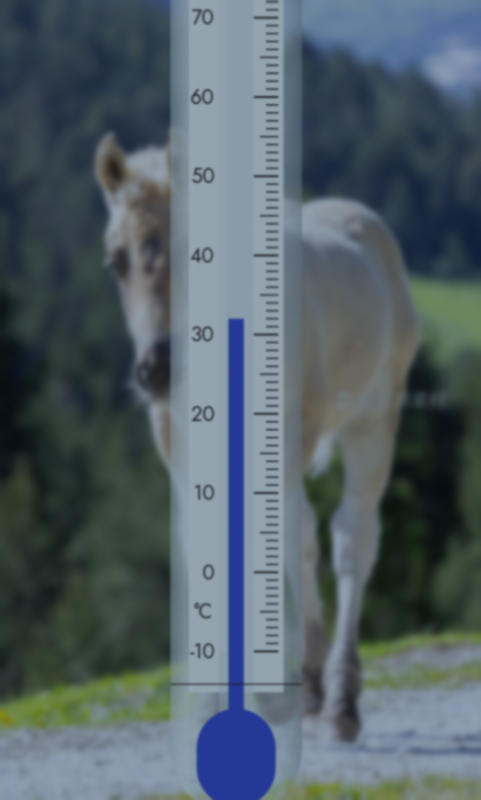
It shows value=32 unit=°C
